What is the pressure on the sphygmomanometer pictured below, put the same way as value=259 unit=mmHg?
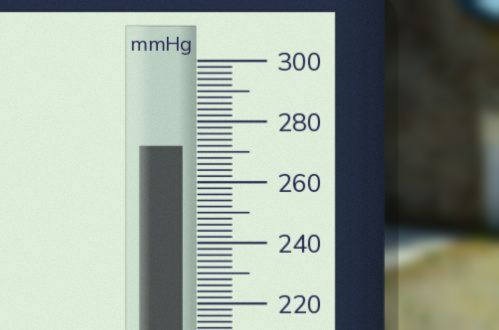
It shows value=272 unit=mmHg
